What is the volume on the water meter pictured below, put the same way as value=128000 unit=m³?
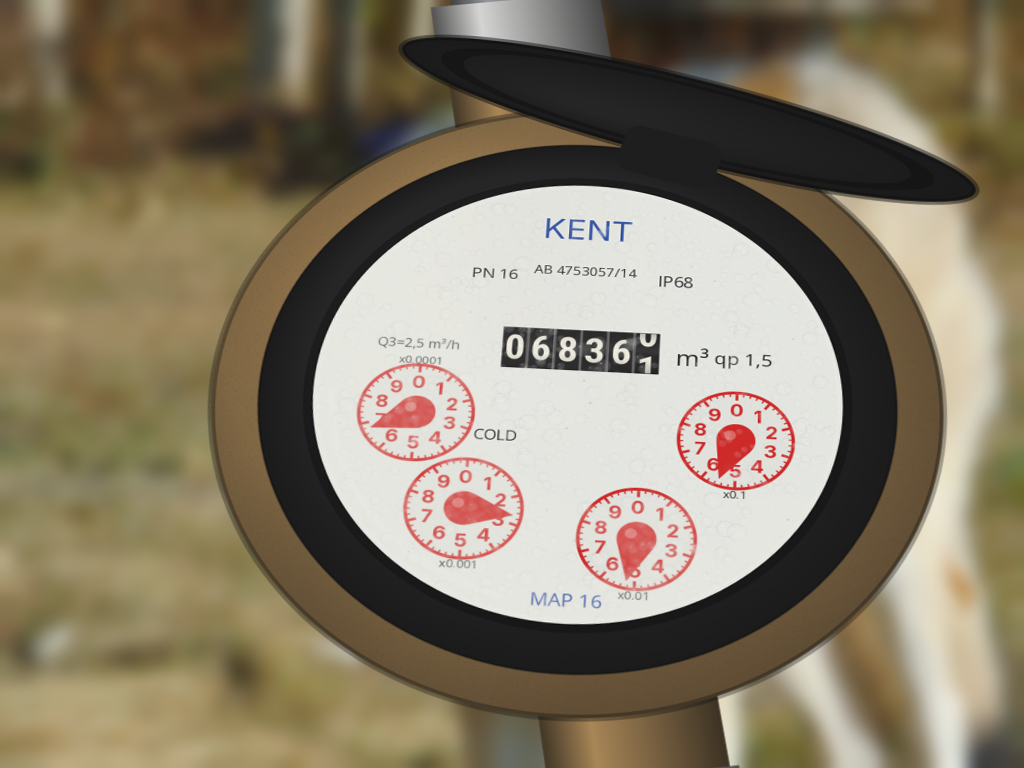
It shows value=68360.5526 unit=m³
